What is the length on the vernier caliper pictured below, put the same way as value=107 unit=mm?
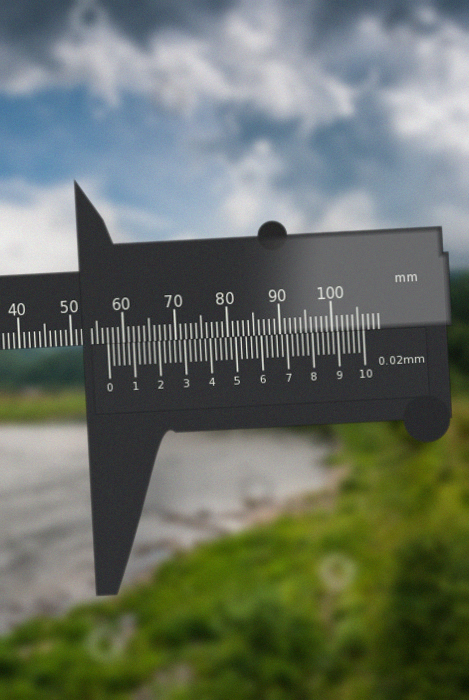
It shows value=57.0 unit=mm
